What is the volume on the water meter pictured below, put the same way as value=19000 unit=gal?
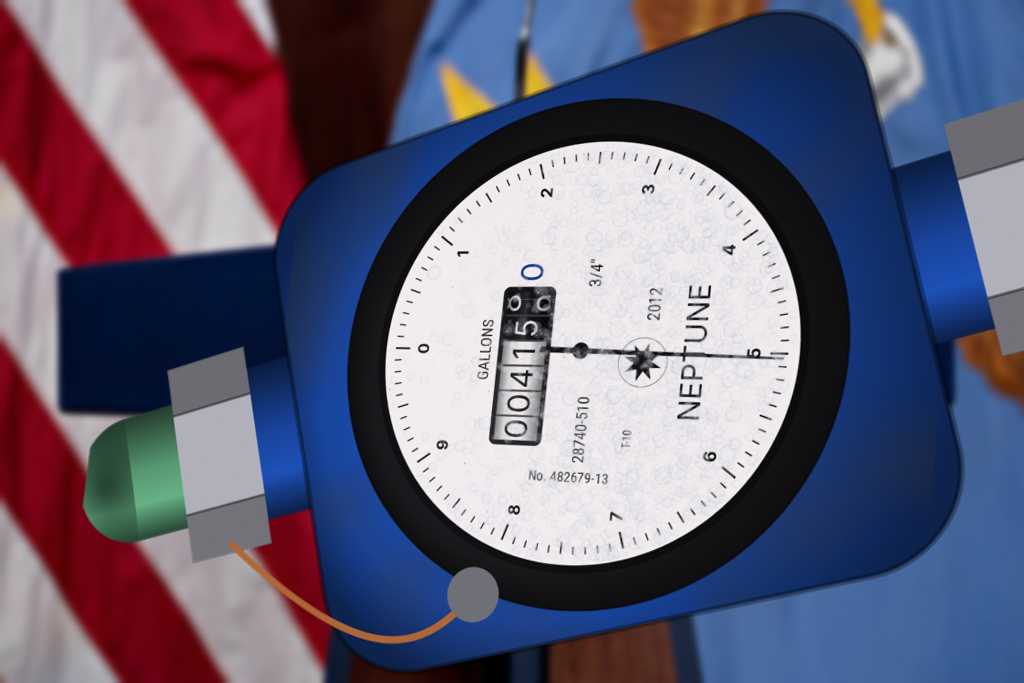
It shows value=41585.0 unit=gal
